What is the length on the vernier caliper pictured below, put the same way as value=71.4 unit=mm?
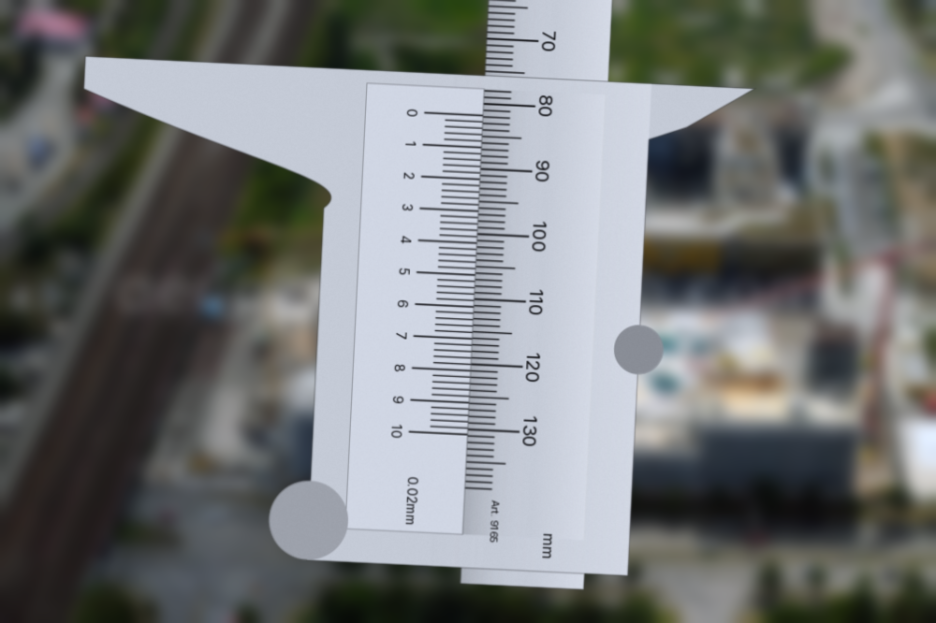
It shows value=81.8 unit=mm
